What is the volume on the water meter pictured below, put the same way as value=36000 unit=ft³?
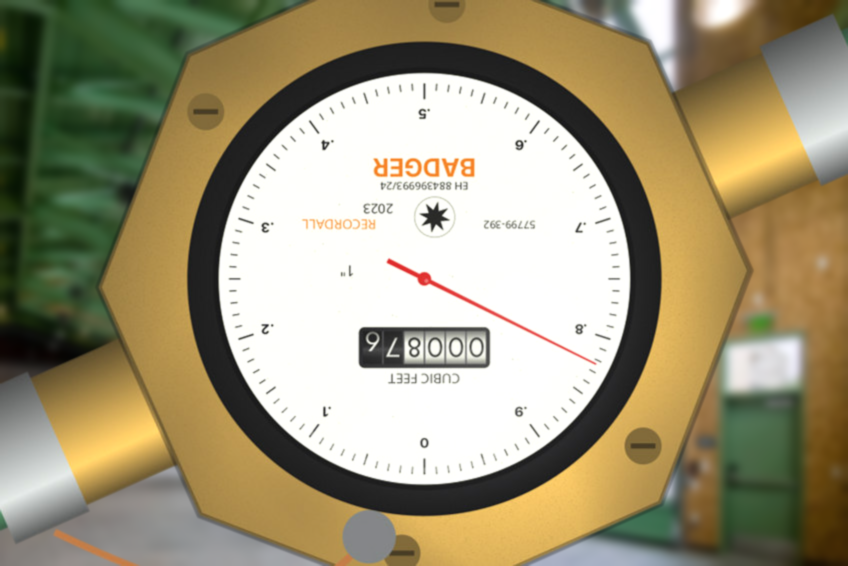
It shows value=875.82 unit=ft³
